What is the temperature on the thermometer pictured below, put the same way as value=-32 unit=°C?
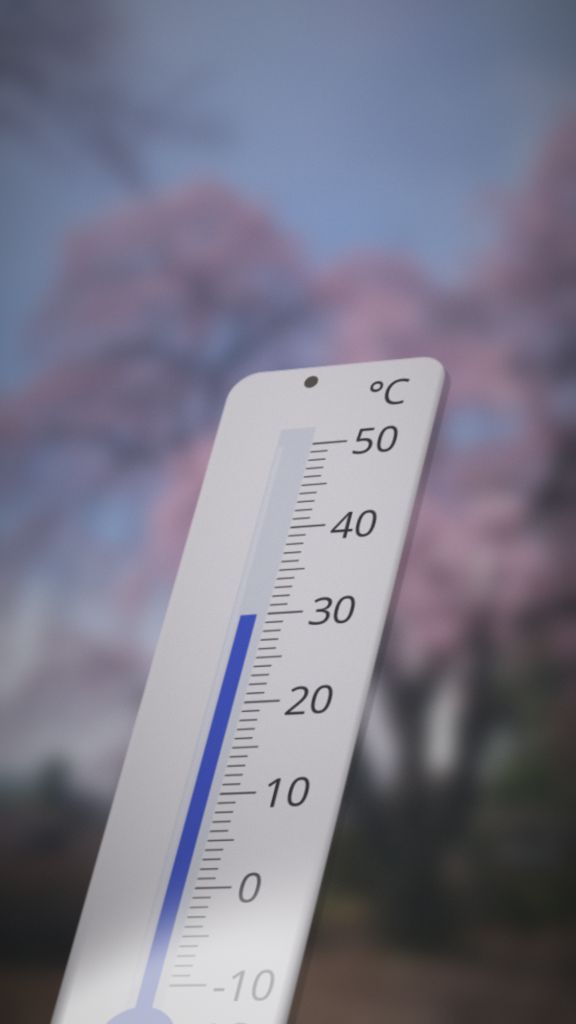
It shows value=30 unit=°C
